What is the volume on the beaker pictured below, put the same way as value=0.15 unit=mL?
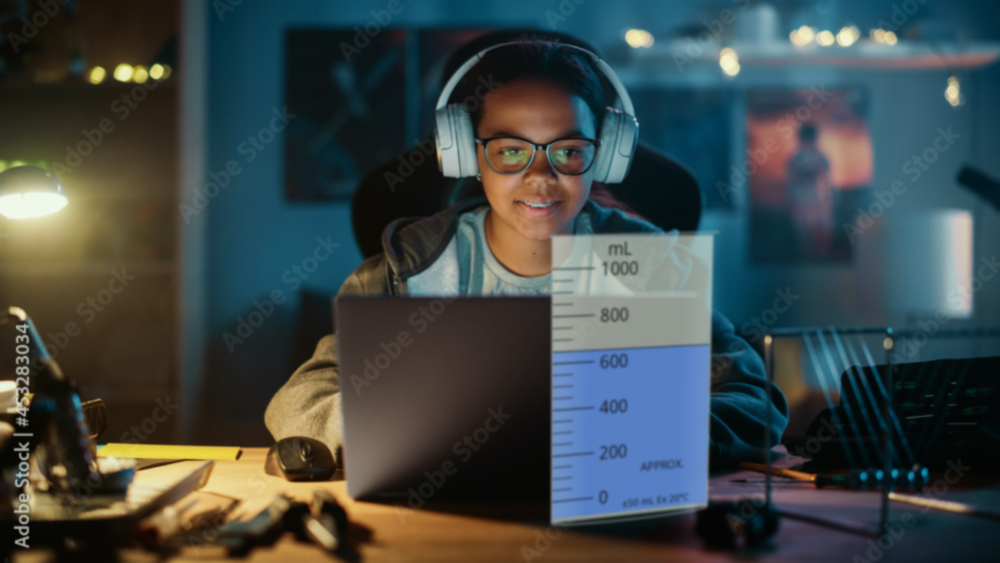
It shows value=650 unit=mL
